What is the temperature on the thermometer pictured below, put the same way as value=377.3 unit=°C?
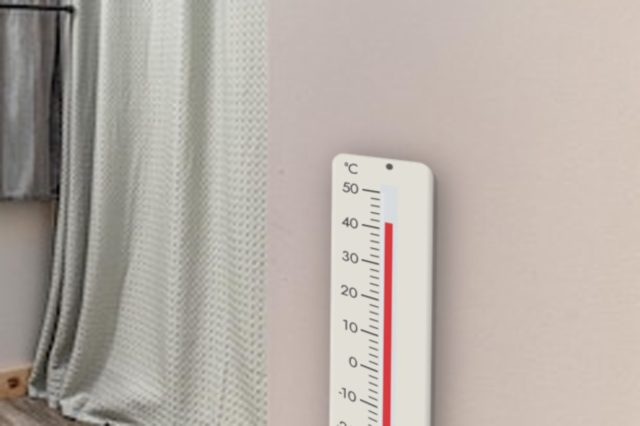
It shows value=42 unit=°C
